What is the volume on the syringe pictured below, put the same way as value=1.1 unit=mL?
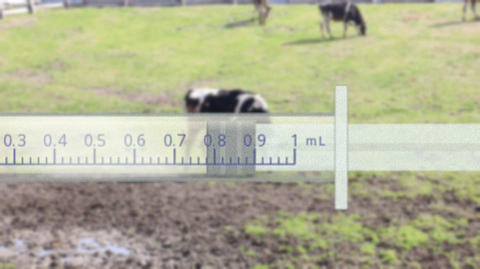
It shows value=0.78 unit=mL
